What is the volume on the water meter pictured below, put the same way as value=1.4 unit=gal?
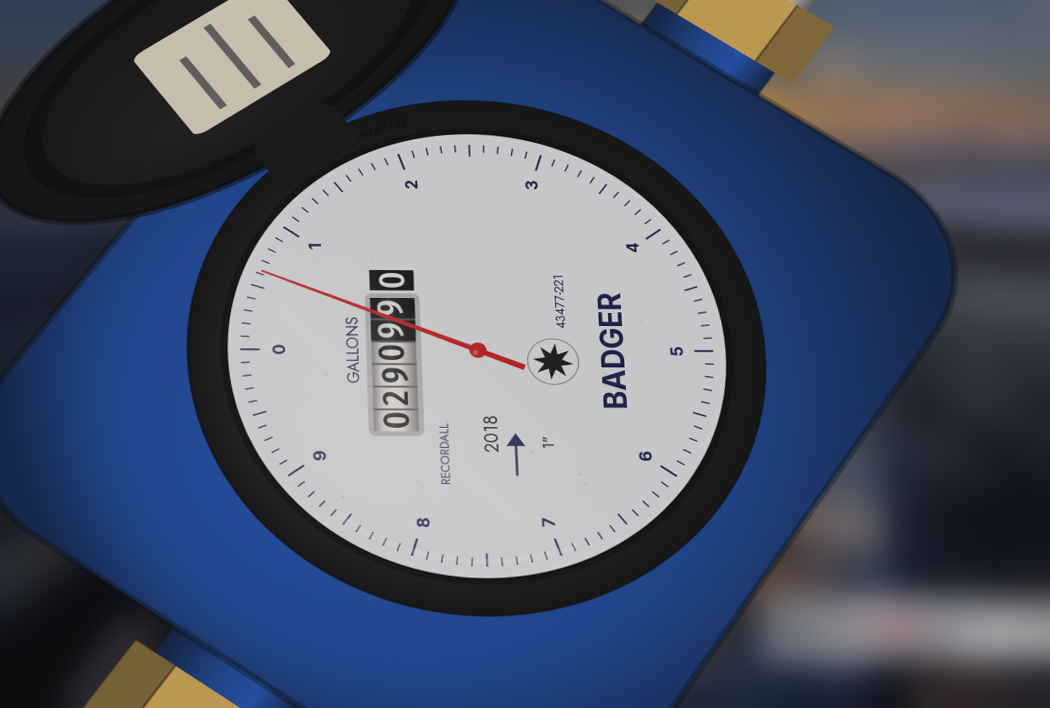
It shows value=290990.6 unit=gal
